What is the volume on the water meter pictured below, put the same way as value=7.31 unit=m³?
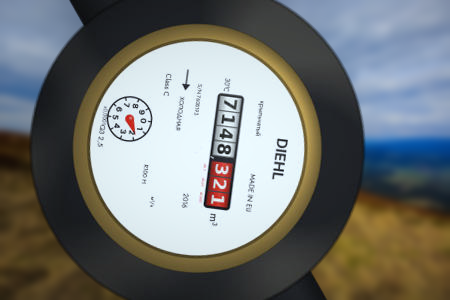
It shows value=7148.3211 unit=m³
